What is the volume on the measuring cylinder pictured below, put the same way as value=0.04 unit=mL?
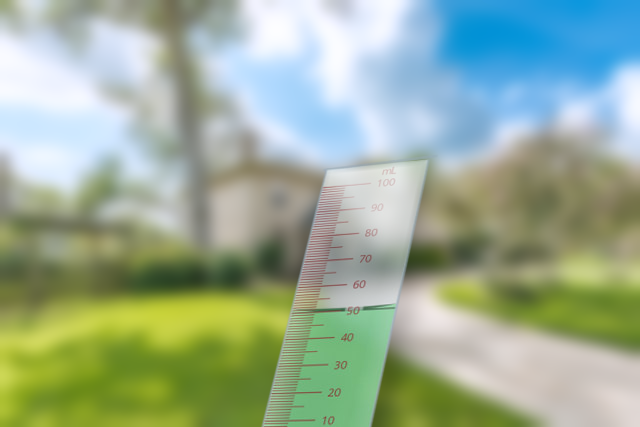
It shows value=50 unit=mL
